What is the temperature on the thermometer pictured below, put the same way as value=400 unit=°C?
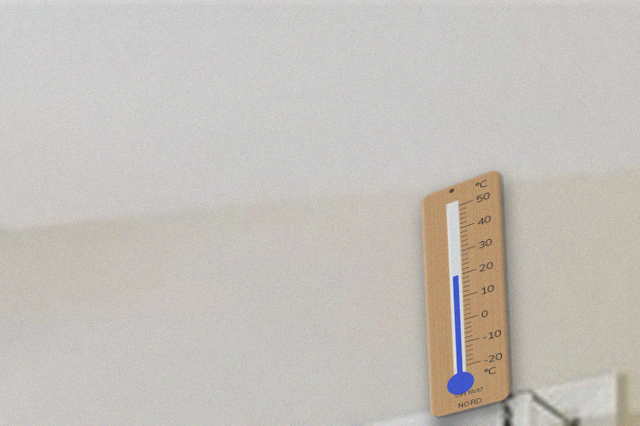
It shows value=20 unit=°C
